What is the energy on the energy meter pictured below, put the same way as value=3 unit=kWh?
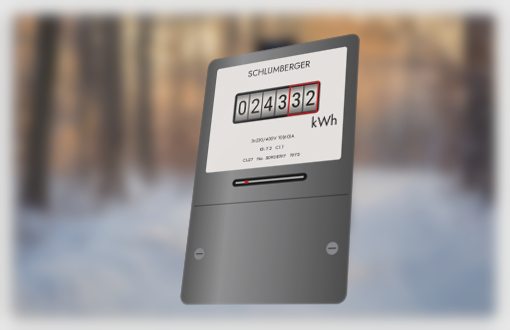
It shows value=243.32 unit=kWh
